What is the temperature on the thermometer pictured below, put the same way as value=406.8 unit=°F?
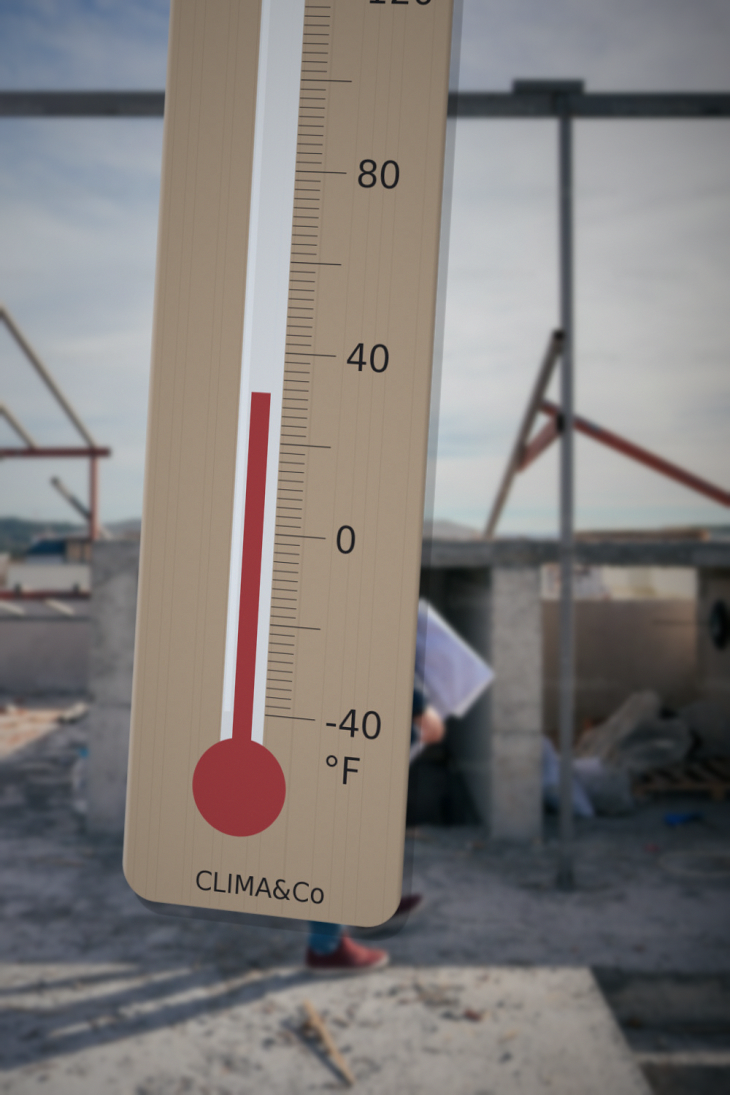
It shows value=31 unit=°F
